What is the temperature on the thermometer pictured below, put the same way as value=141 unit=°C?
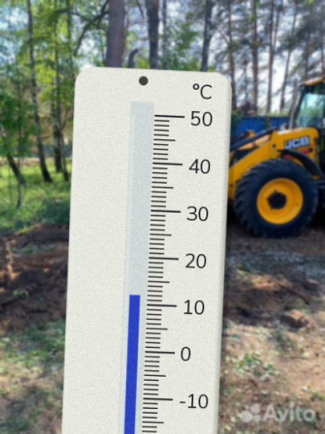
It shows value=12 unit=°C
